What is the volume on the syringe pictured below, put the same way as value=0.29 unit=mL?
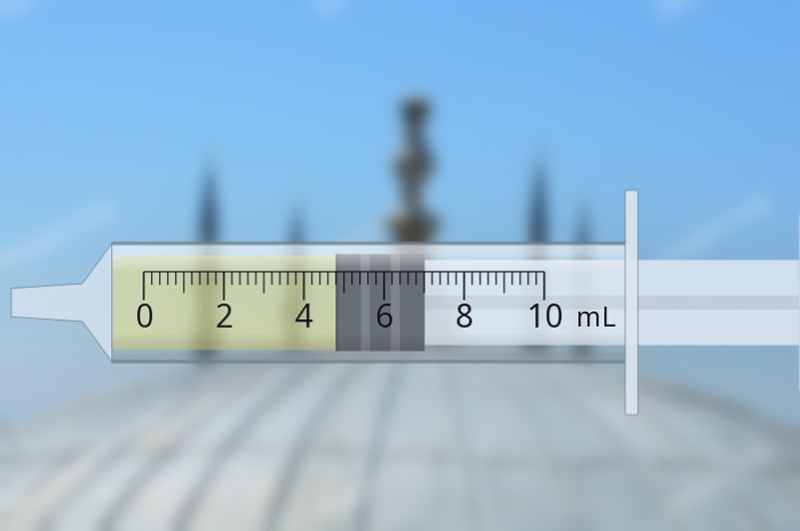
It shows value=4.8 unit=mL
